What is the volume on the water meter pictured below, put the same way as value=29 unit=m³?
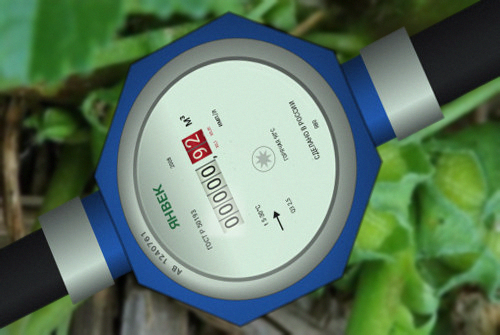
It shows value=0.92 unit=m³
